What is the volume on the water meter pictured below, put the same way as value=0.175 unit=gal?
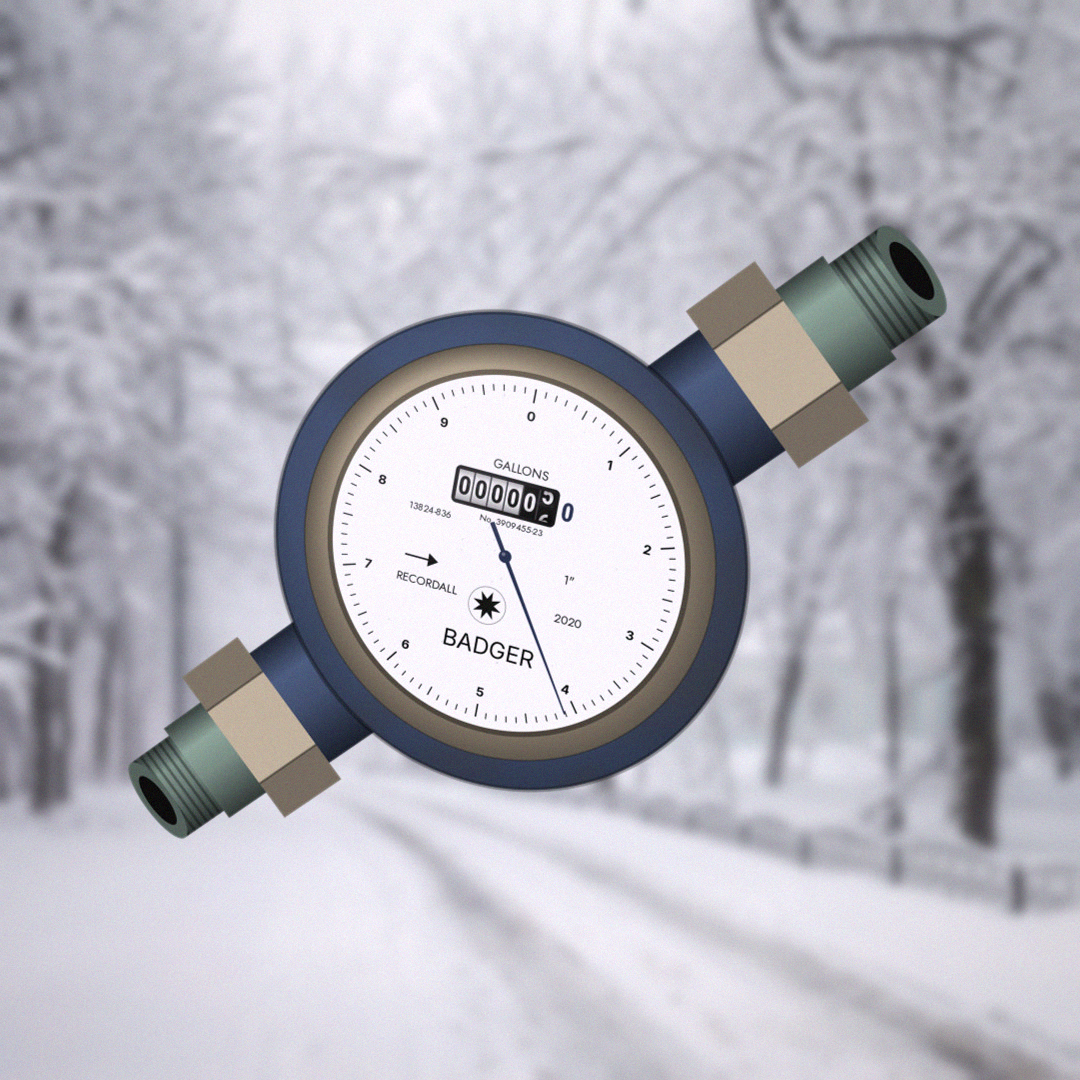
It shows value=54.1 unit=gal
